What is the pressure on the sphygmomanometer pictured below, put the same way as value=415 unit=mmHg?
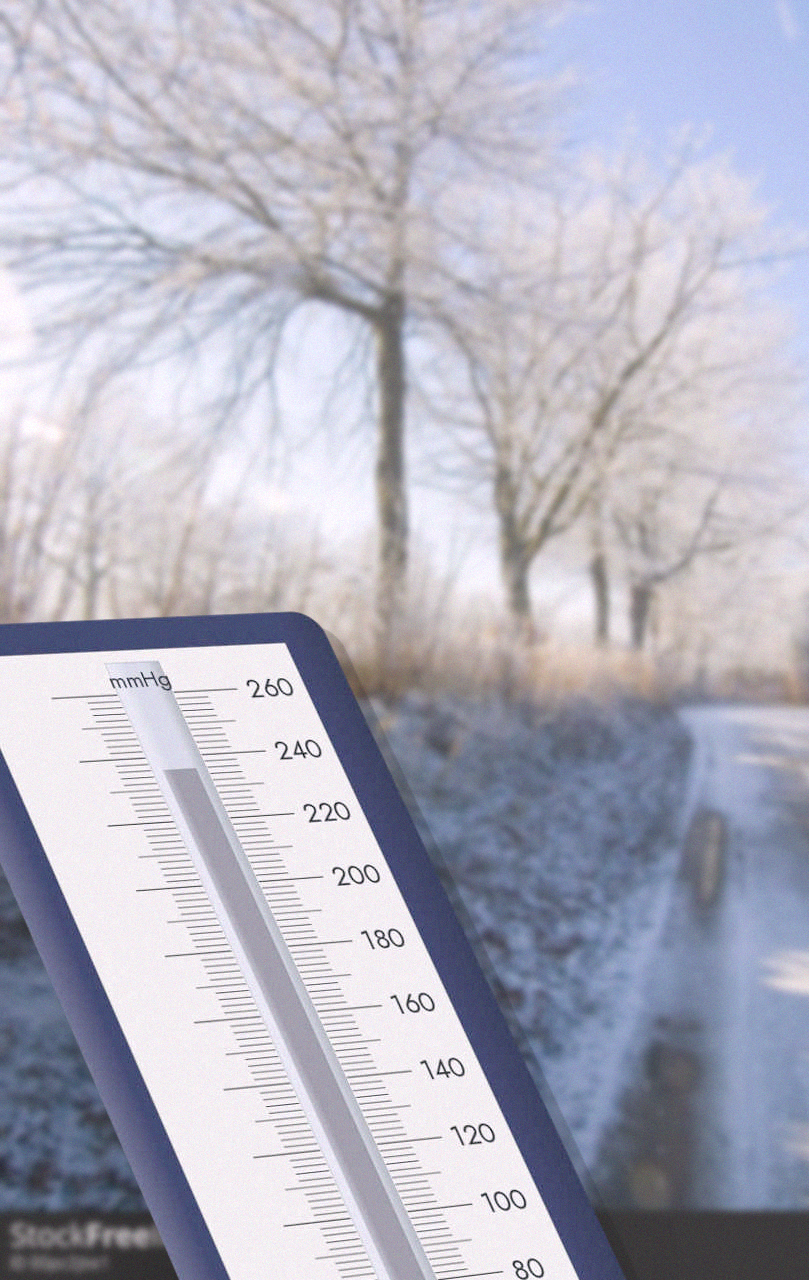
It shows value=236 unit=mmHg
